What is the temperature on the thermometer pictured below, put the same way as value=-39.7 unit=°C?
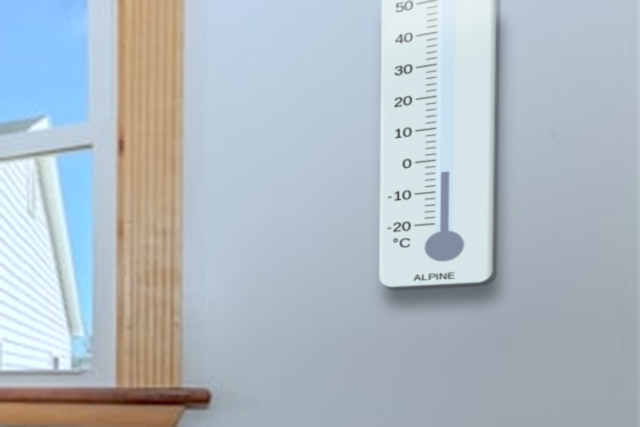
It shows value=-4 unit=°C
